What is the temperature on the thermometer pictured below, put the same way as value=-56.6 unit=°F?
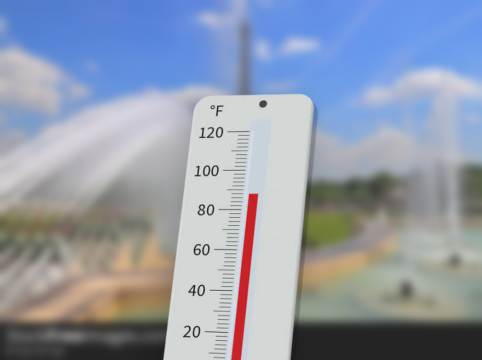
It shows value=88 unit=°F
